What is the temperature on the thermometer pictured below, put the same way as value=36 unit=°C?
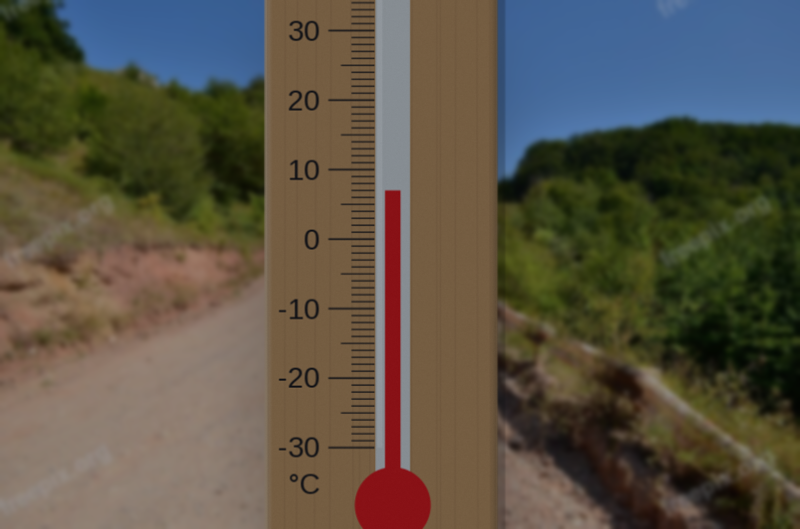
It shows value=7 unit=°C
